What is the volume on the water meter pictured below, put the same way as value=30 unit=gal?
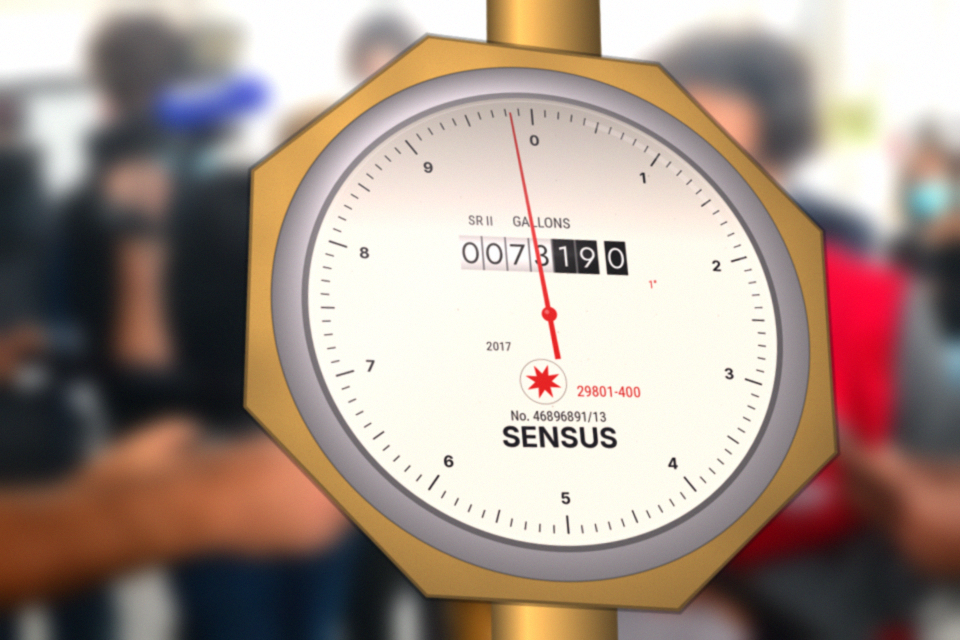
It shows value=73189.8 unit=gal
